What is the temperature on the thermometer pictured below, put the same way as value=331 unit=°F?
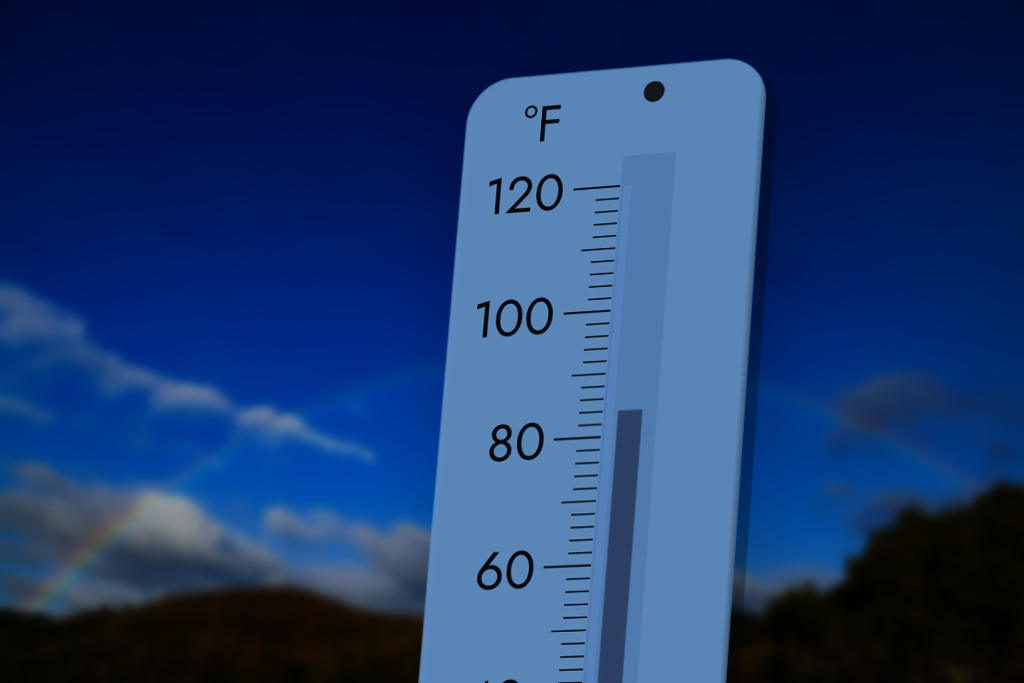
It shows value=84 unit=°F
